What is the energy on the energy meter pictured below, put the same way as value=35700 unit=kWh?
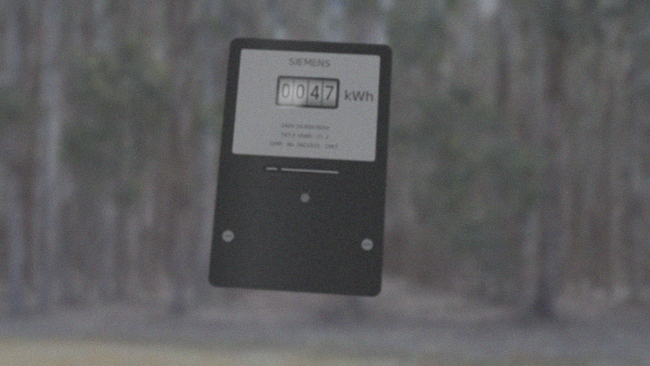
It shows value=47 unit=kWh
